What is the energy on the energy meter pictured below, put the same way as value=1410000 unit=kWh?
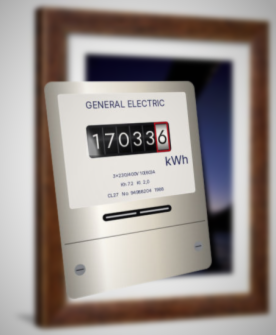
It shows value=17033.6 unit=kWh
